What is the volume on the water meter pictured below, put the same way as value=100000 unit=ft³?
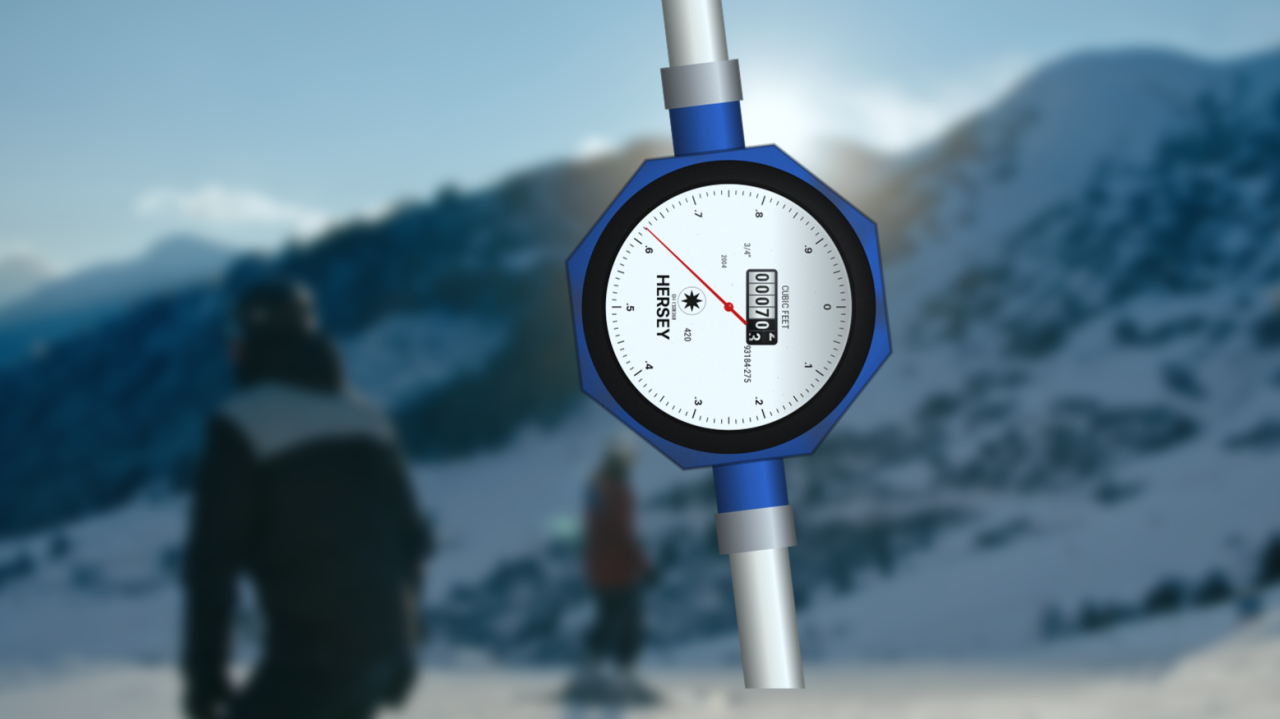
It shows value=702.62 unit=ft³
